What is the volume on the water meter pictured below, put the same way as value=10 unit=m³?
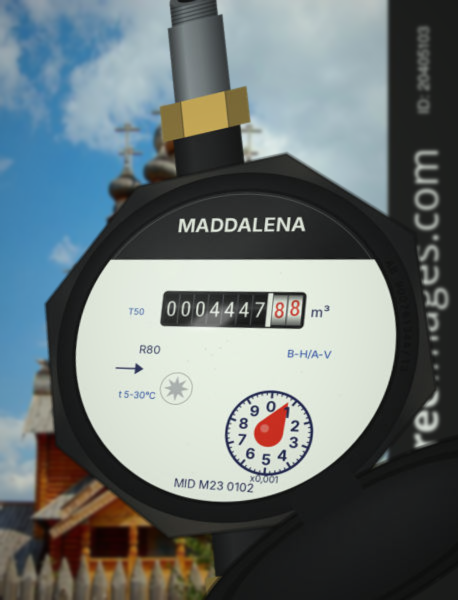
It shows value=4447.880 unit=m³
